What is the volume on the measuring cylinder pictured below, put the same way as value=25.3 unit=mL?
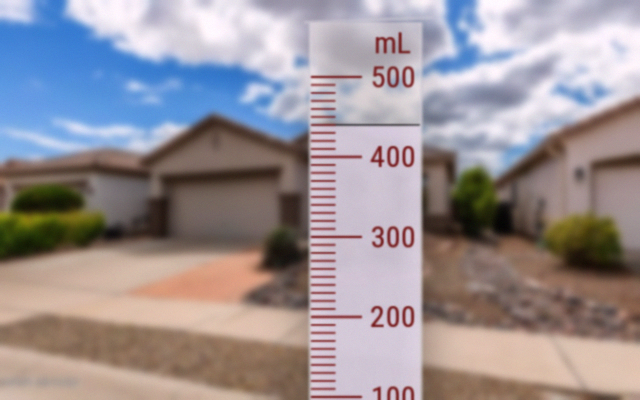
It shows value=440 unit=mL
